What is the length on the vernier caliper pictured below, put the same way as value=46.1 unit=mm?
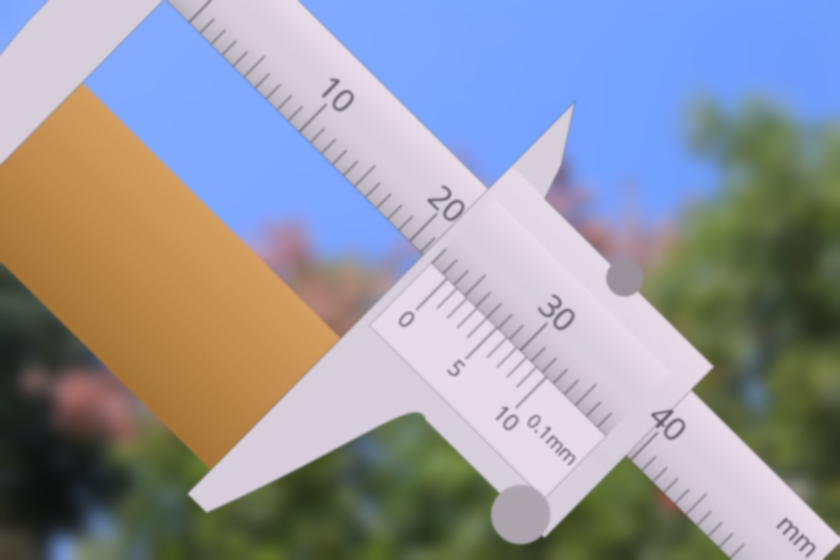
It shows value=23.4 unit=mm
